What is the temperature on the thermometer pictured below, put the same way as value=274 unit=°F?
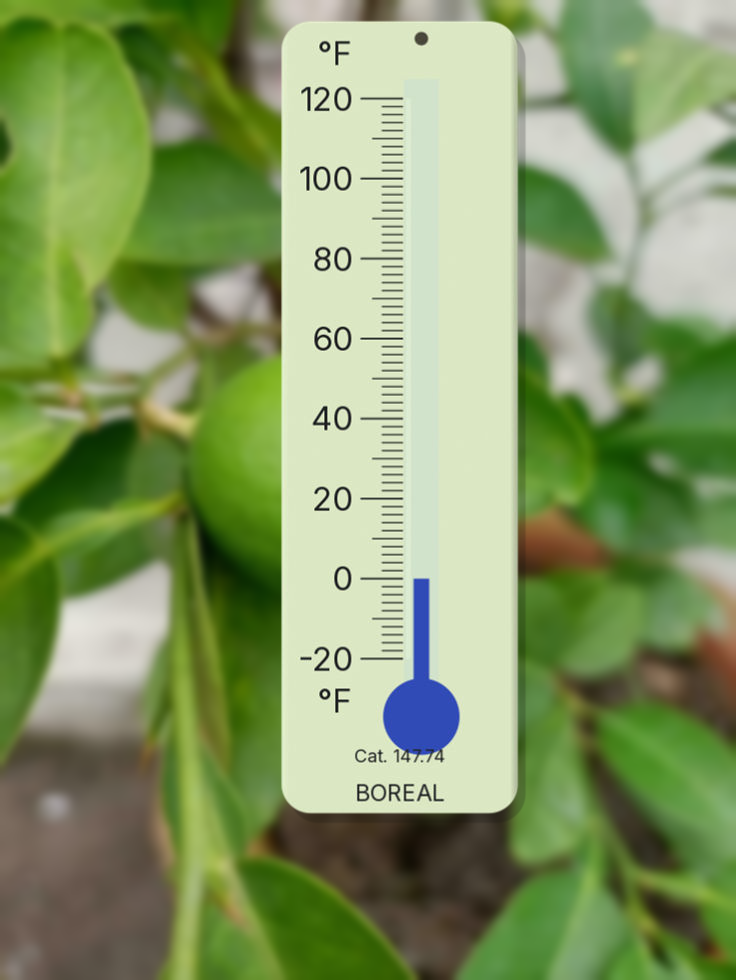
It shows value=0 unit=°F
